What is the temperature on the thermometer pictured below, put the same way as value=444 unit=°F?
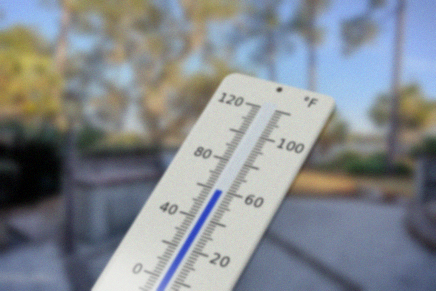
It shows value=60 unit=°F
